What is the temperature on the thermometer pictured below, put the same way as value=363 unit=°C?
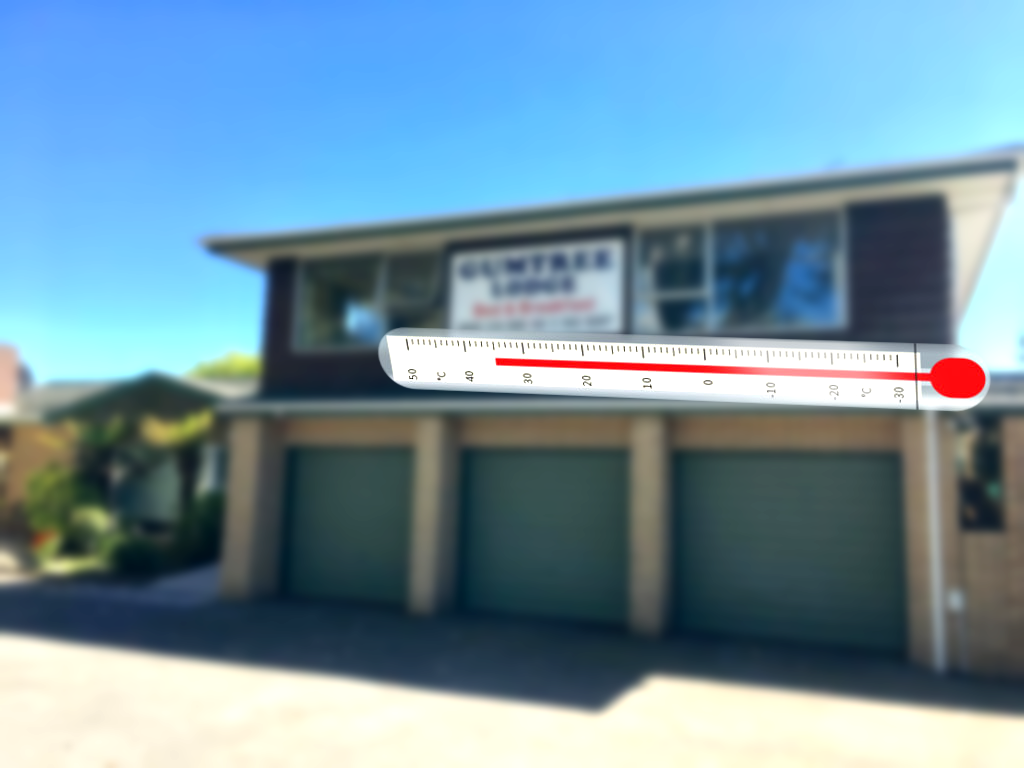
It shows value=35 unit=°C
